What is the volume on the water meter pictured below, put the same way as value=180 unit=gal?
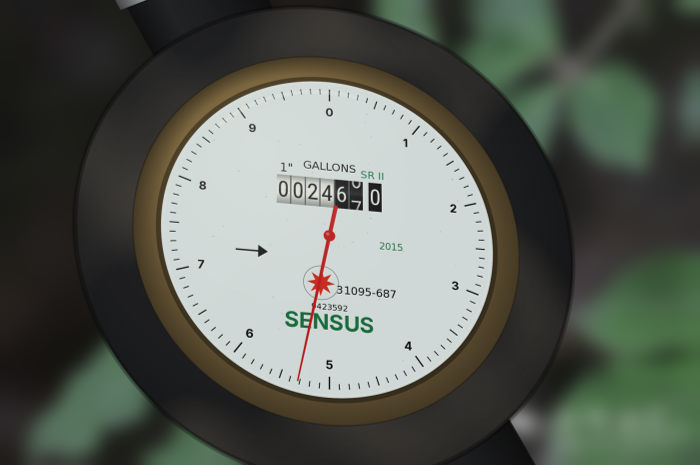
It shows value=24665.3 unit=gal
